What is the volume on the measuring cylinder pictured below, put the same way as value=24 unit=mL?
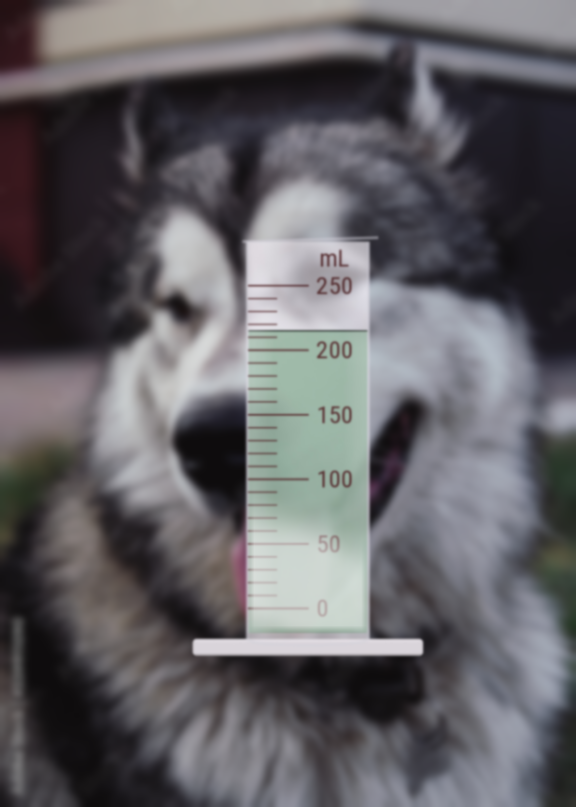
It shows value=215 unit=mL
